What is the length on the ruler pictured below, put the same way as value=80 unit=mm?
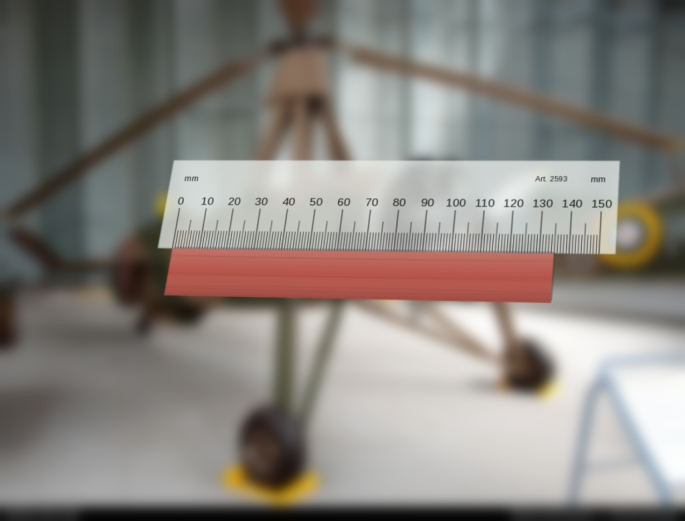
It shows value=135 unit=mm
